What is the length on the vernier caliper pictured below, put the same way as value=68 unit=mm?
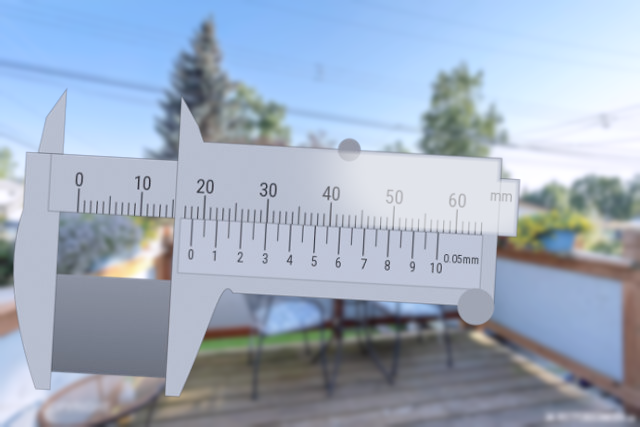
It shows value=18.2 unit=mm
